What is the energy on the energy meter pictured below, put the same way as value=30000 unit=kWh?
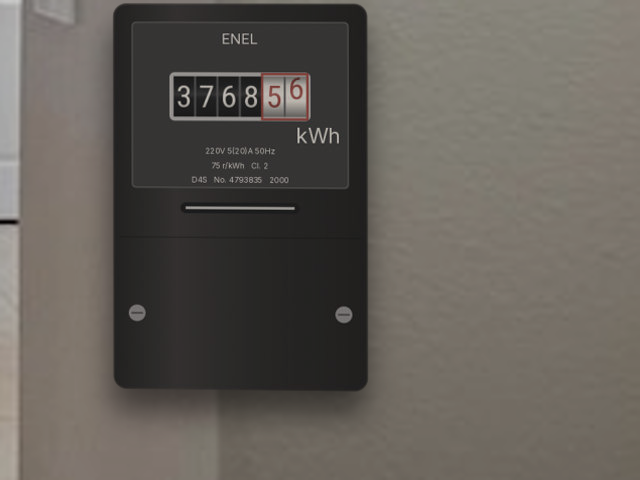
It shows value=3768.56 unit=kWh
